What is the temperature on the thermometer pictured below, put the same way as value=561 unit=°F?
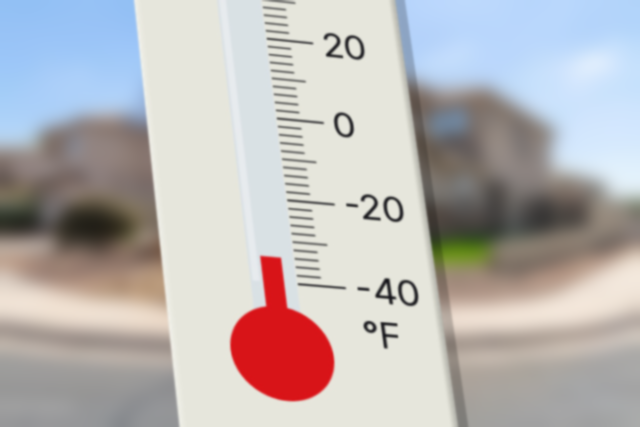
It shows value=-34 unit=°F
